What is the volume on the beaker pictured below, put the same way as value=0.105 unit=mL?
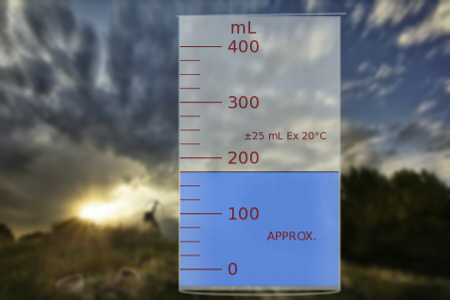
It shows value=175 unit=mL
